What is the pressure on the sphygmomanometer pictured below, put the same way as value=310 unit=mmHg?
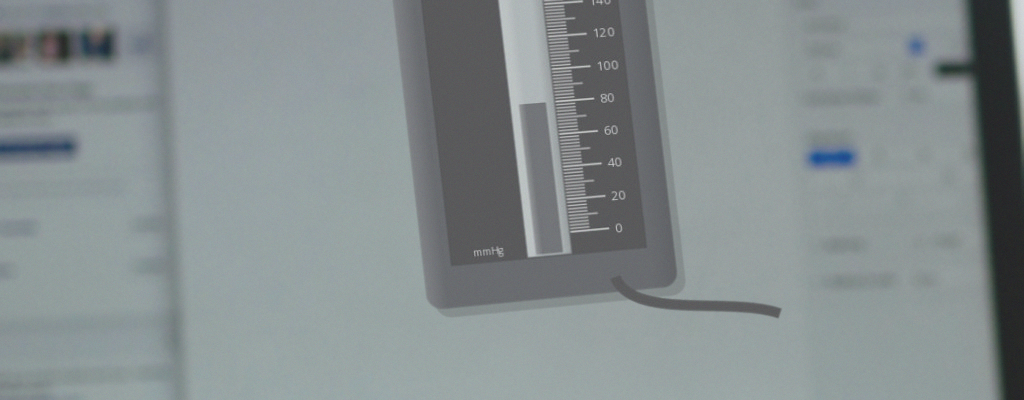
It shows value=80 unit=mmHg
